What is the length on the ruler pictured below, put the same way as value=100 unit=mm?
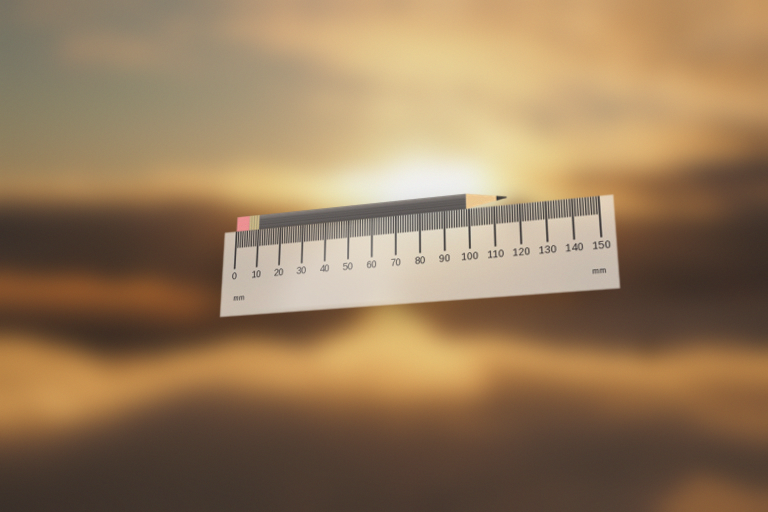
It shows value=115 unit=mm
